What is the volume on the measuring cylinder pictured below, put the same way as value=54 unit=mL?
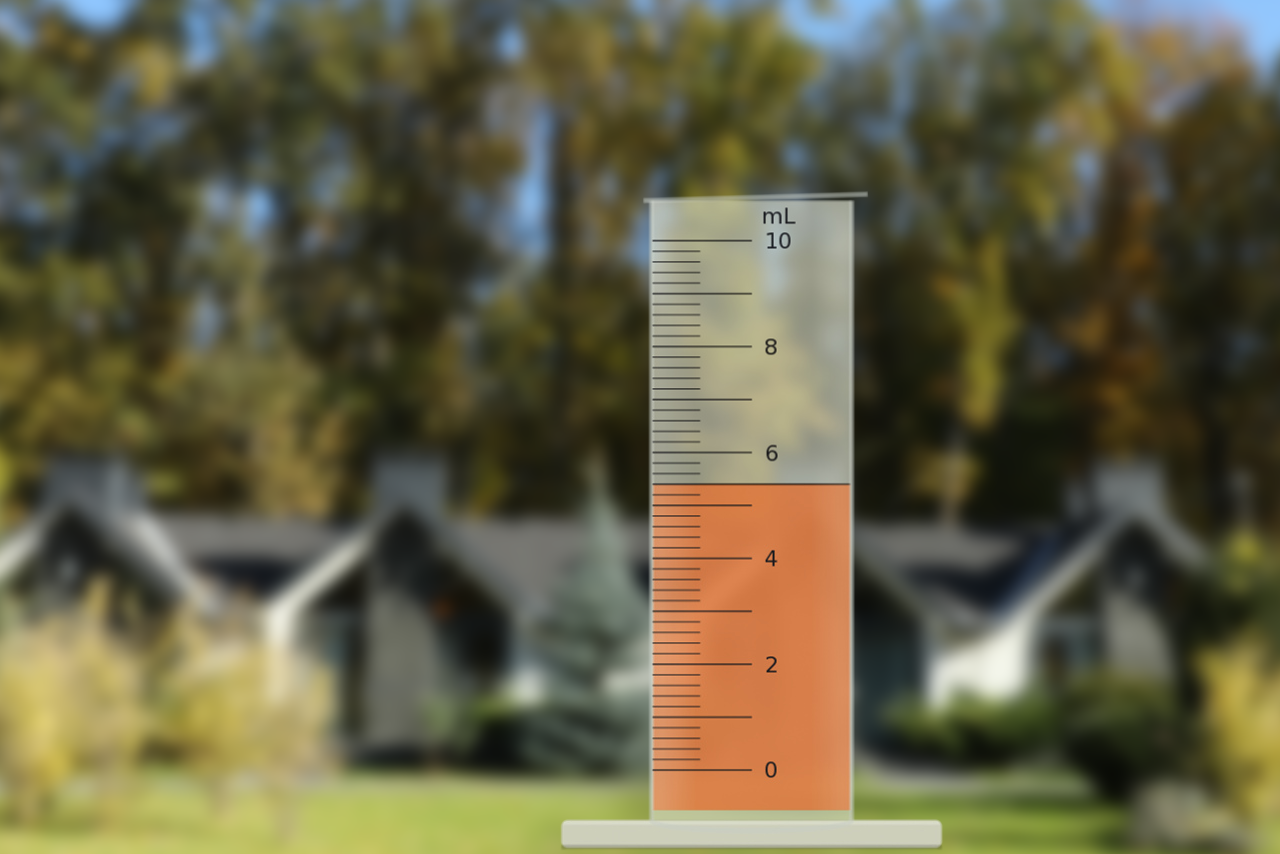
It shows value=5.4 unit=mL
